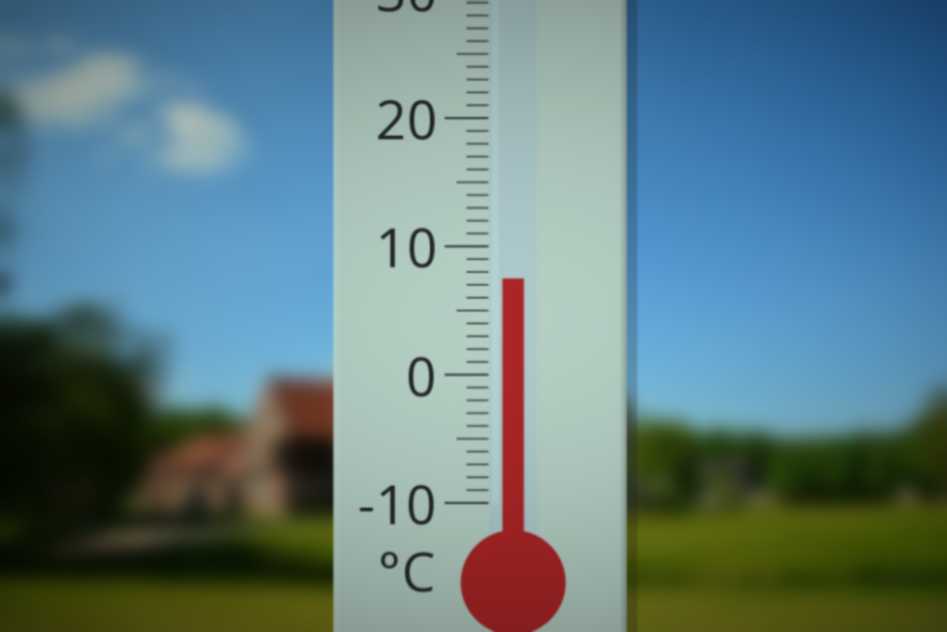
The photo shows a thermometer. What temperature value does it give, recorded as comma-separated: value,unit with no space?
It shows 7.5,°C
